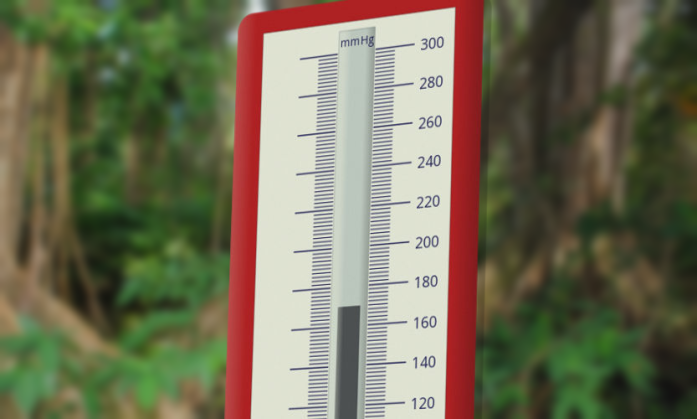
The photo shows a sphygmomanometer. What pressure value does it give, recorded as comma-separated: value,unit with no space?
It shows 170,mmHg
